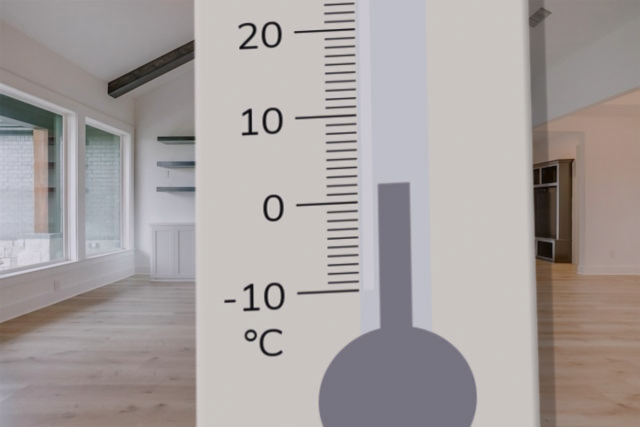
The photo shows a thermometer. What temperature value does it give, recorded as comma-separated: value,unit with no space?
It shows 2,°C
